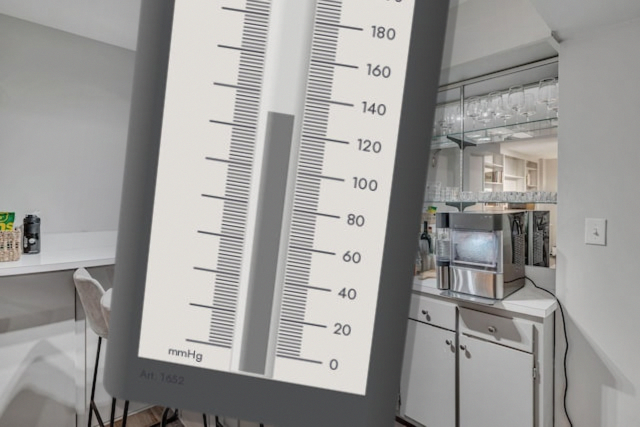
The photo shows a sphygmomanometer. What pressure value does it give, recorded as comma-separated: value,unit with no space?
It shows 130,mmHg
